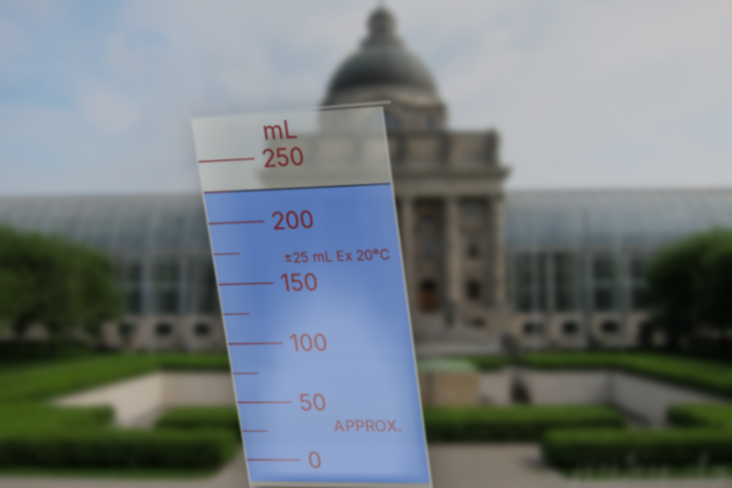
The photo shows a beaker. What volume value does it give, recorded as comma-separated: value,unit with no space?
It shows 225,mL
